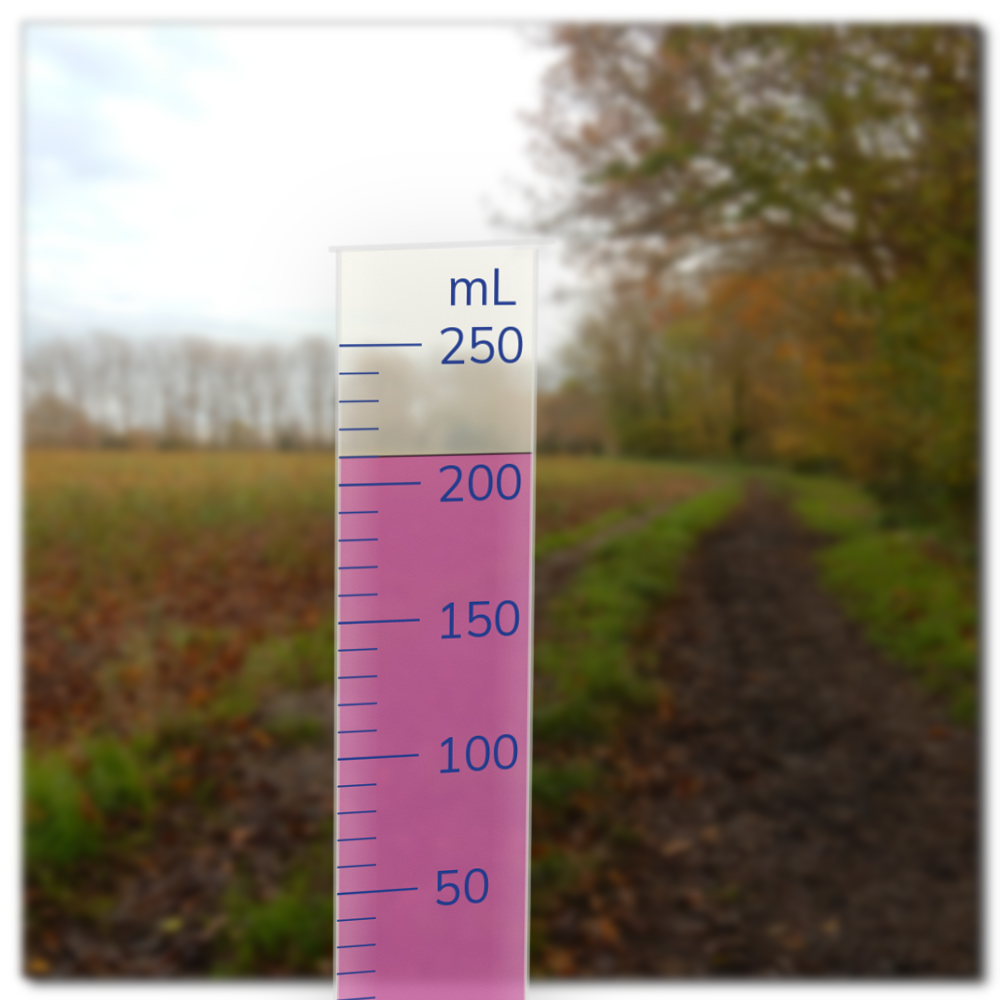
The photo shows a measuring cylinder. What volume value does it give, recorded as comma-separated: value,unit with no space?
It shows 210,mL
